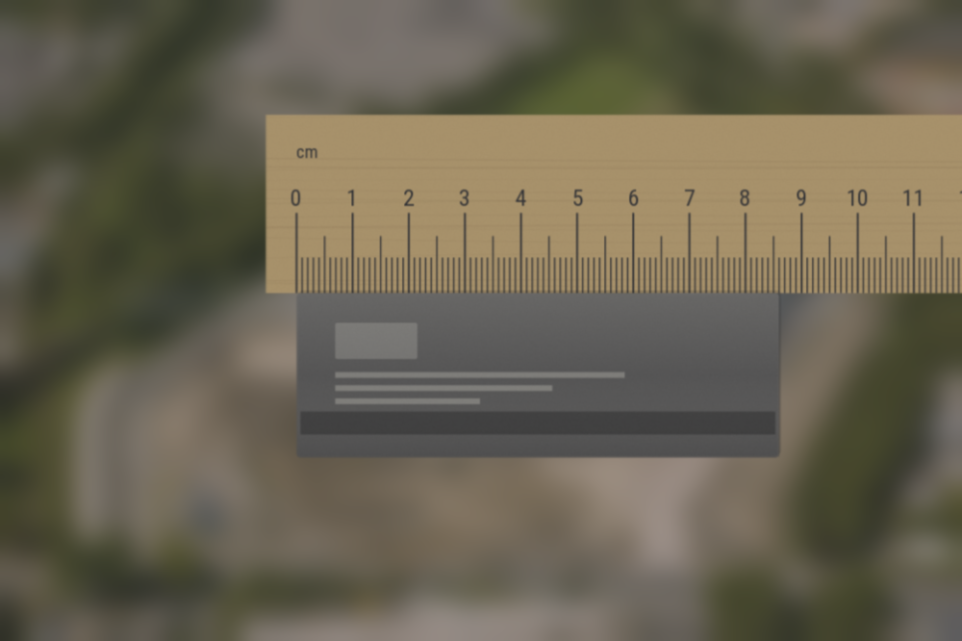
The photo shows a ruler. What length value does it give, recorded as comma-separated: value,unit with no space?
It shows 8.6,cm
